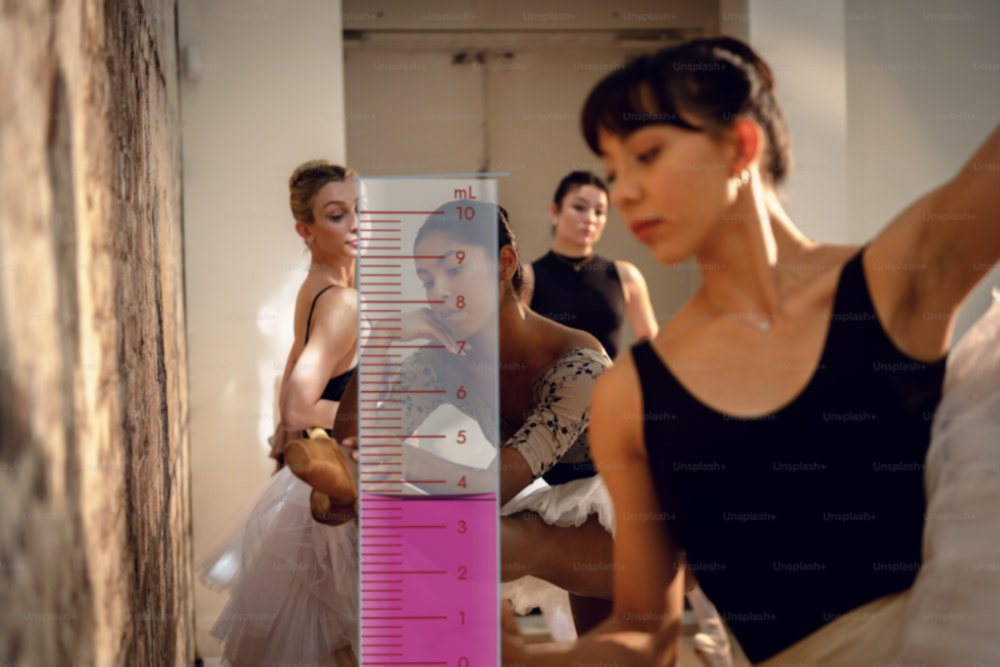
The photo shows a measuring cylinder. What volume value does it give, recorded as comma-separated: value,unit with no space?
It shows 3.6,mL
